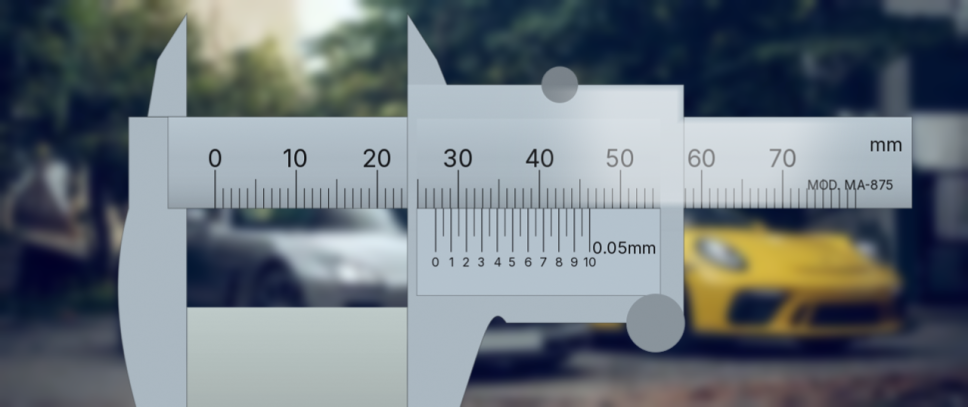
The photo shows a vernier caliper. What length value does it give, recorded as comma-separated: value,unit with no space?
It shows 27.2,mm
